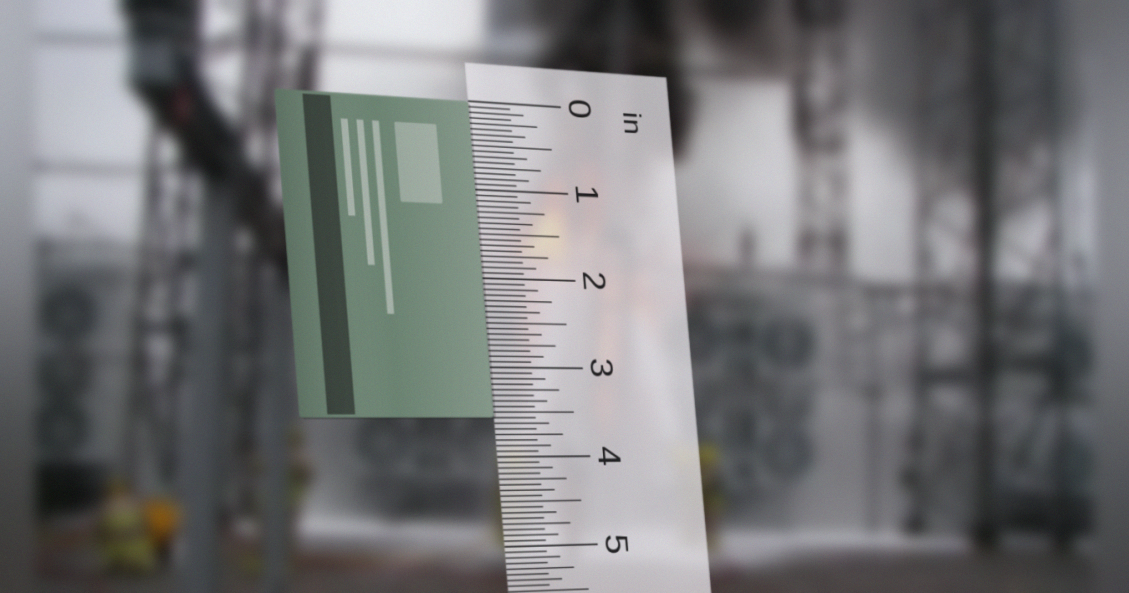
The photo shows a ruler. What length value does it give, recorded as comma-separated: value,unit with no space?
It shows 3.5625,in
